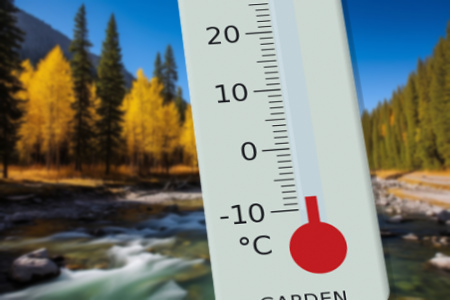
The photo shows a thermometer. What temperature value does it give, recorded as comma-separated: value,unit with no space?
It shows -8,°C
